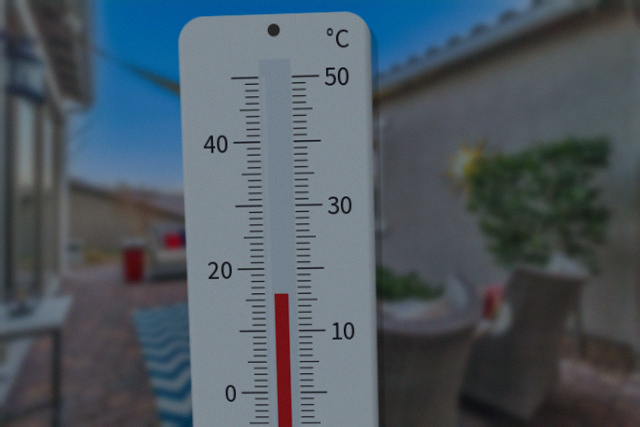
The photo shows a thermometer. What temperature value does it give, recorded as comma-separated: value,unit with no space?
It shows 16,°C
